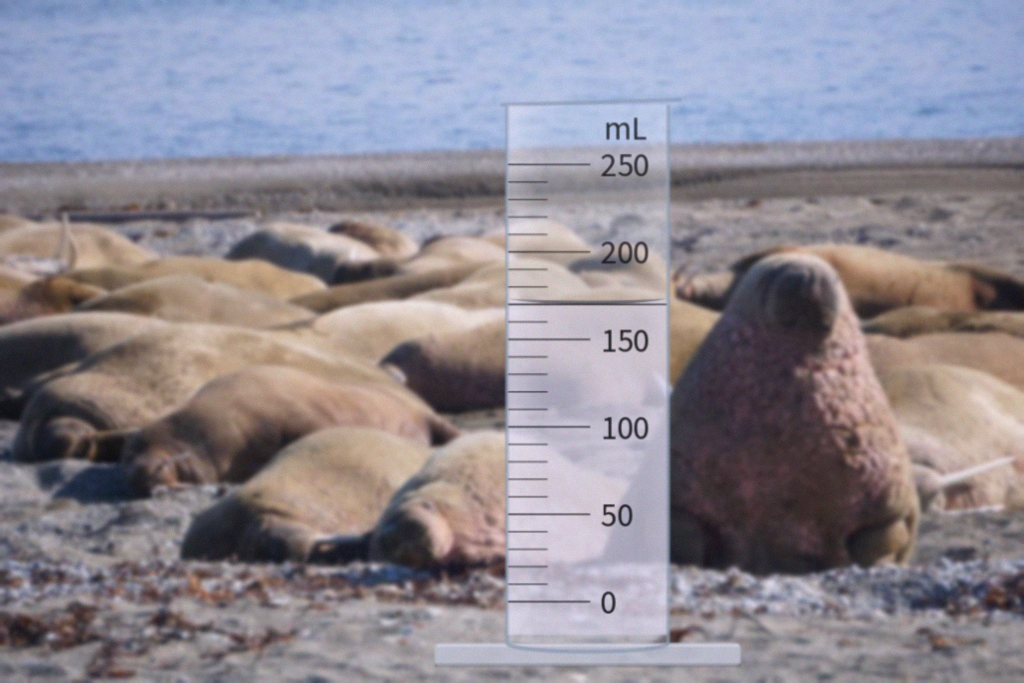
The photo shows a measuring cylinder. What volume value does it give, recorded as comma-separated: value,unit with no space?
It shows 170,mL
